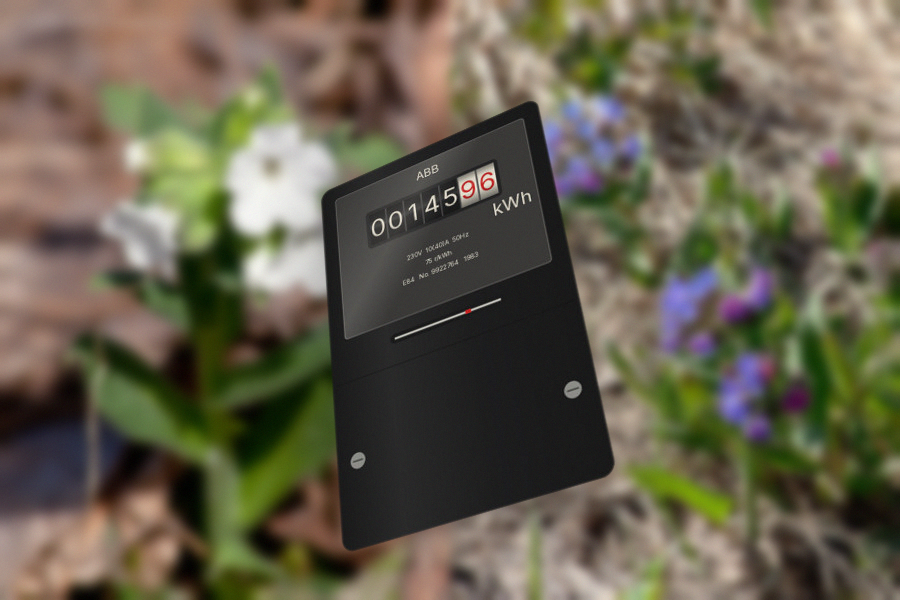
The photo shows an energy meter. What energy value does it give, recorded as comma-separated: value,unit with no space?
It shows 145.96,kWh
